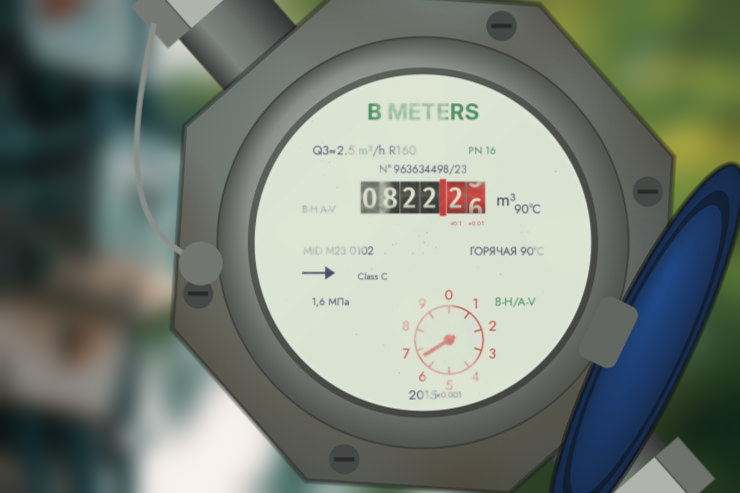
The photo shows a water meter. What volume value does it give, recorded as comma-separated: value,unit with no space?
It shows 822.256,m³
